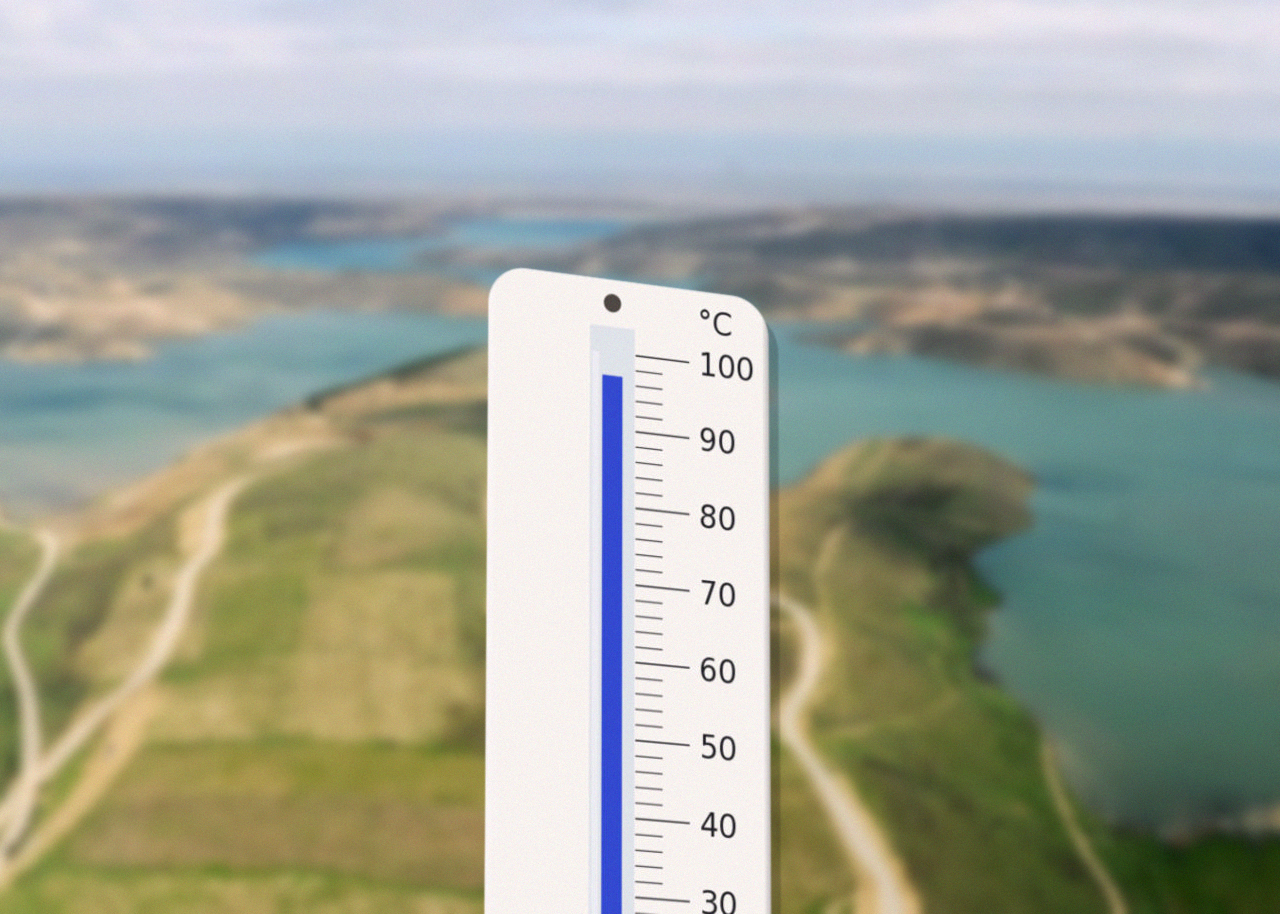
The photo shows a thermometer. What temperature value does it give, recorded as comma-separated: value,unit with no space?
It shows 97,°C
